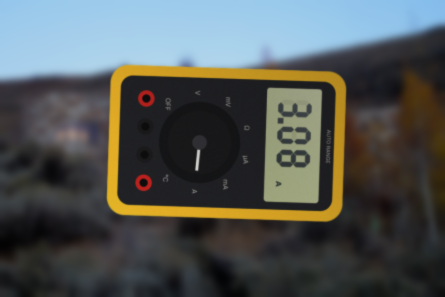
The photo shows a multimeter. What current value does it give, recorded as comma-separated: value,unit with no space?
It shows 3.08,A
